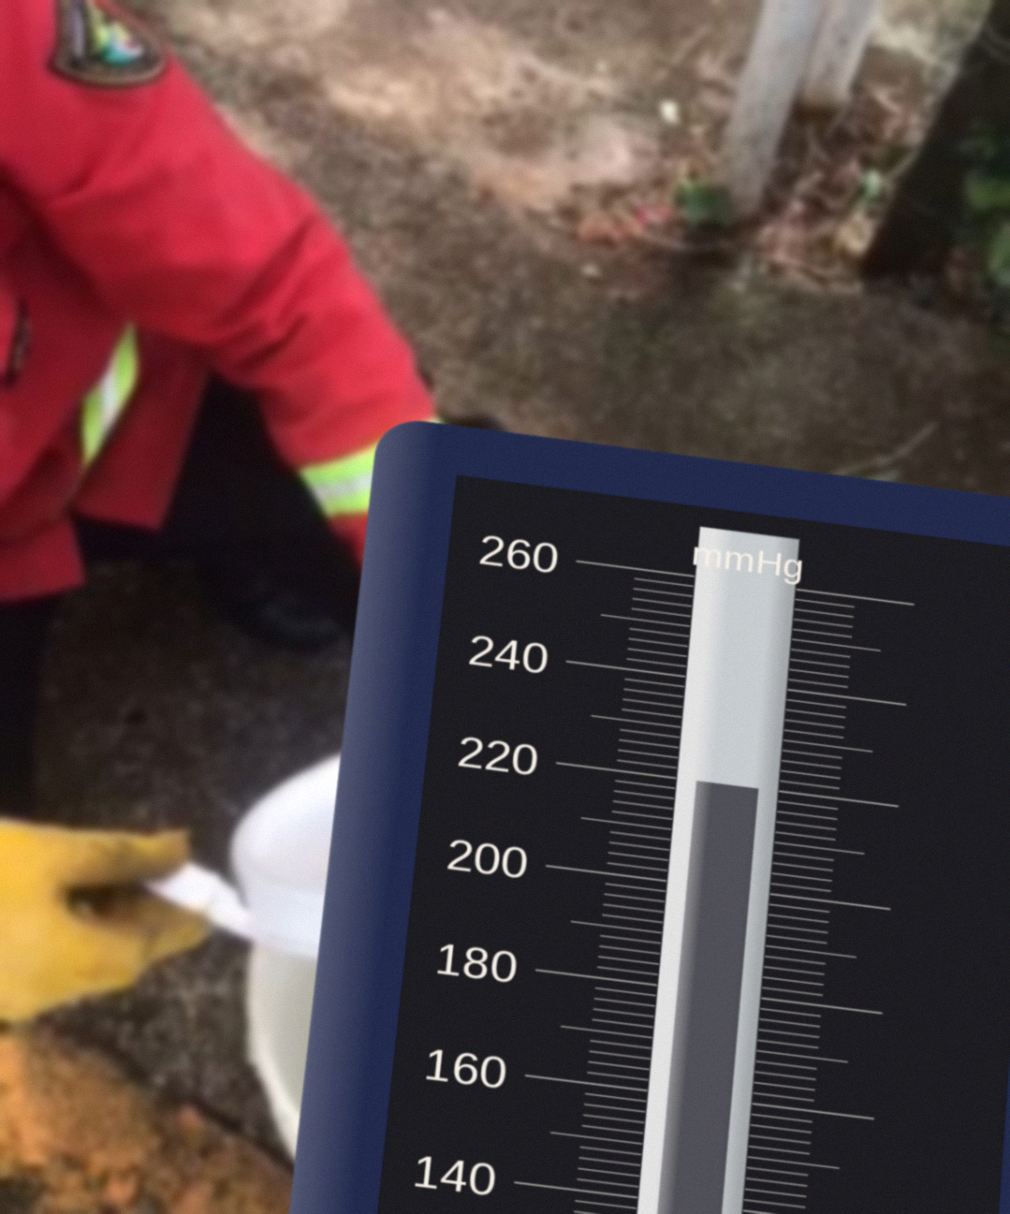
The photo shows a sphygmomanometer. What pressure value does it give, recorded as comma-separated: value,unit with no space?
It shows 220,mmHg
